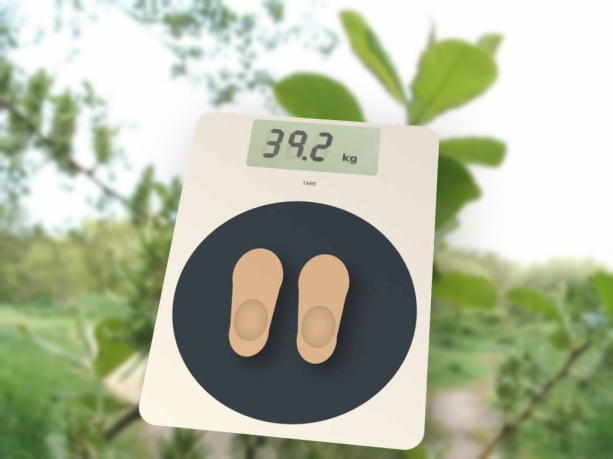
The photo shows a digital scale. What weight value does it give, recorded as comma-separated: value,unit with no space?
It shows 39.2,kg
